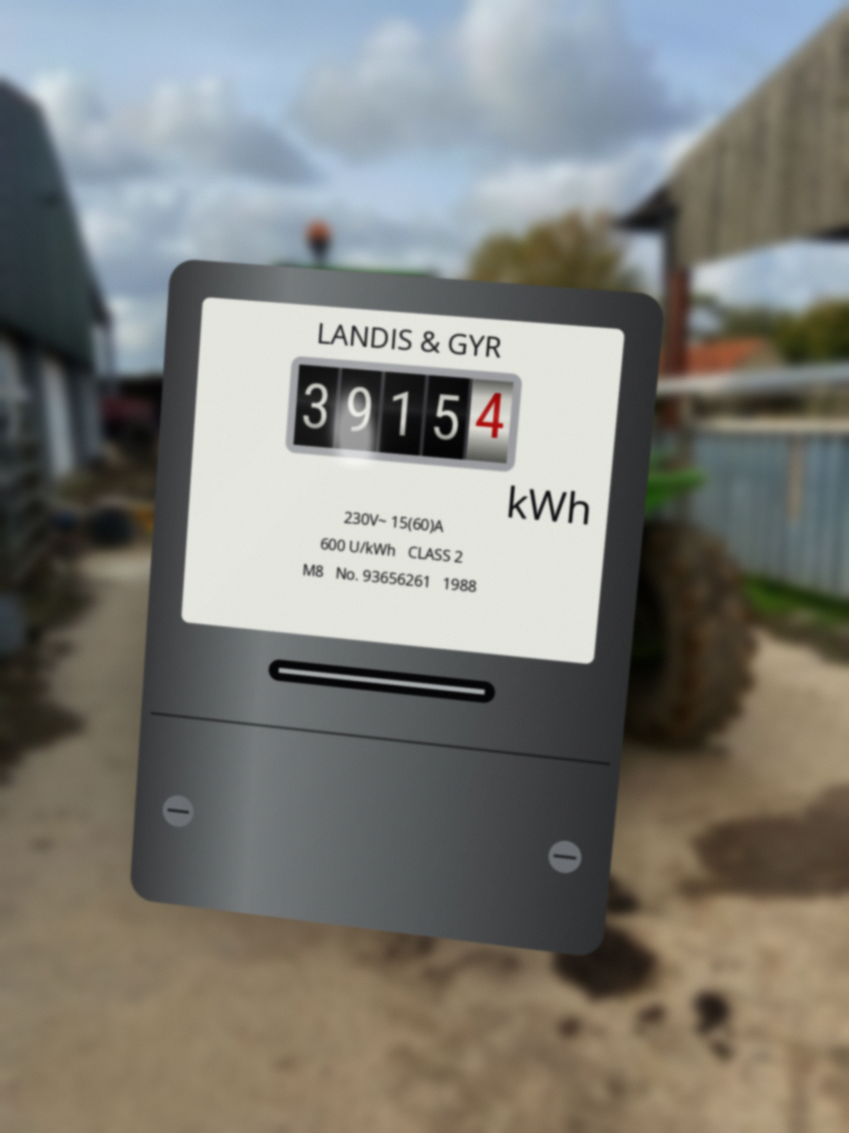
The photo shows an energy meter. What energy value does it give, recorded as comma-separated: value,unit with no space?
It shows 3915.4,kWh
